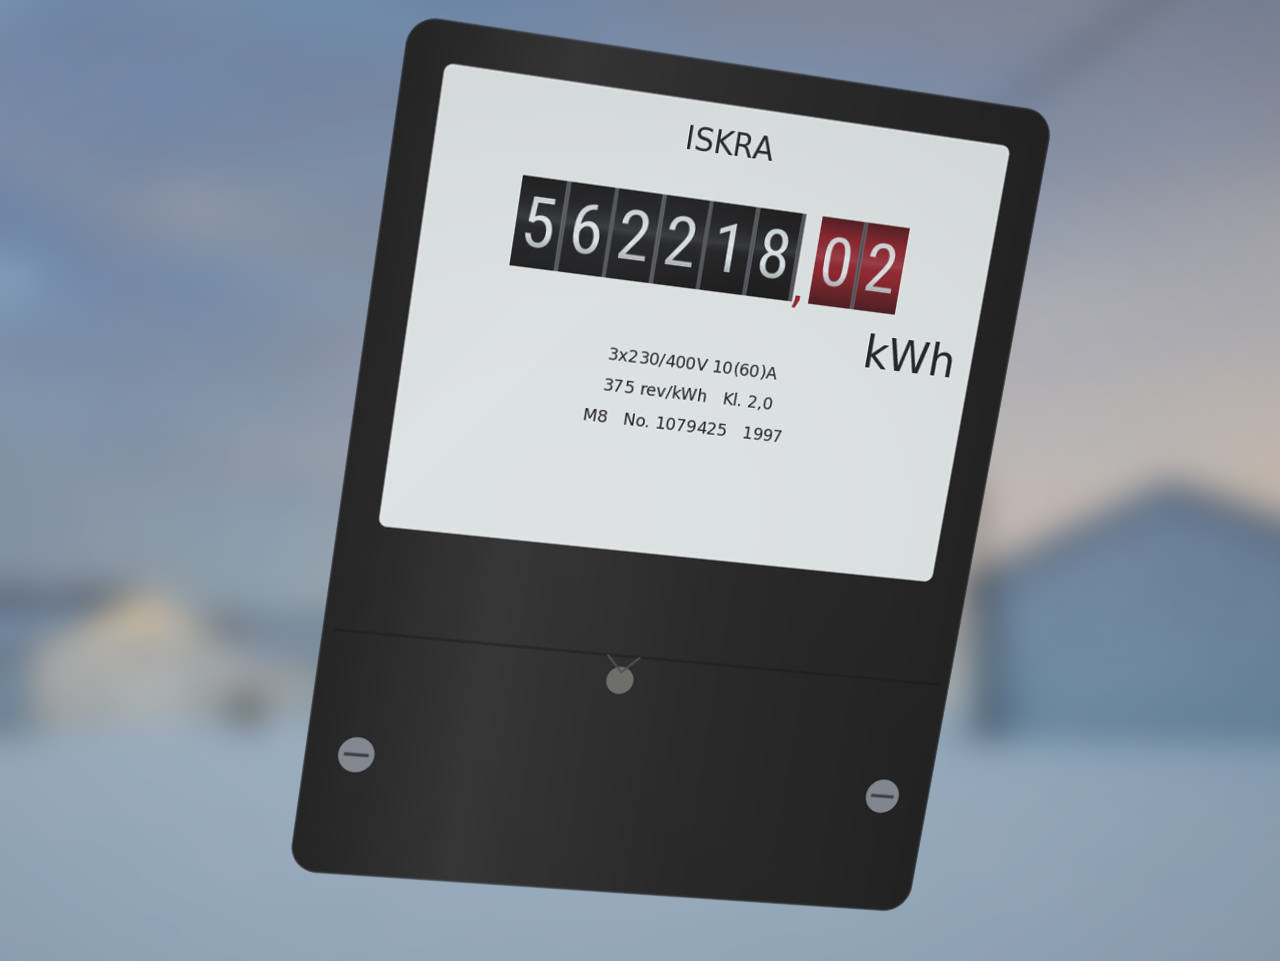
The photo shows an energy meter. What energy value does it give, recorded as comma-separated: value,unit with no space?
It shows 562218.02,kWh
